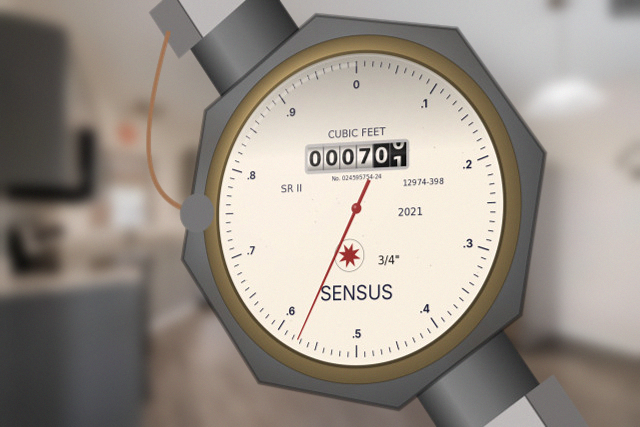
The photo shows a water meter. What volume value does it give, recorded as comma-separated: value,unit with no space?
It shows 700.57,ft³
